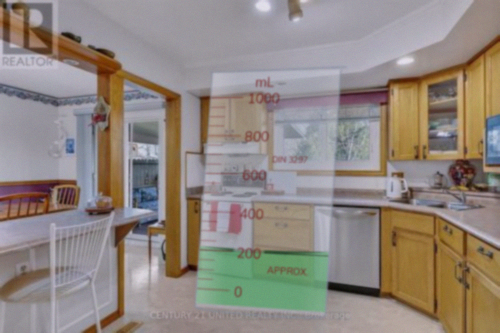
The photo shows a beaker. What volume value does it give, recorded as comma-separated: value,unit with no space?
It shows 200,mL
